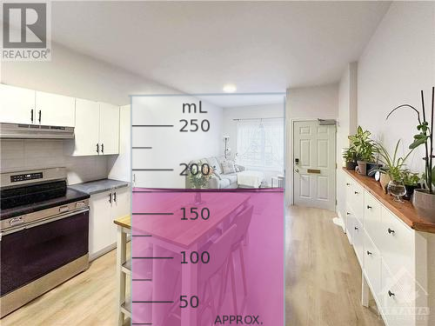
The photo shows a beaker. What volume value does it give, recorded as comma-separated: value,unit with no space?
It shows 175,mL
